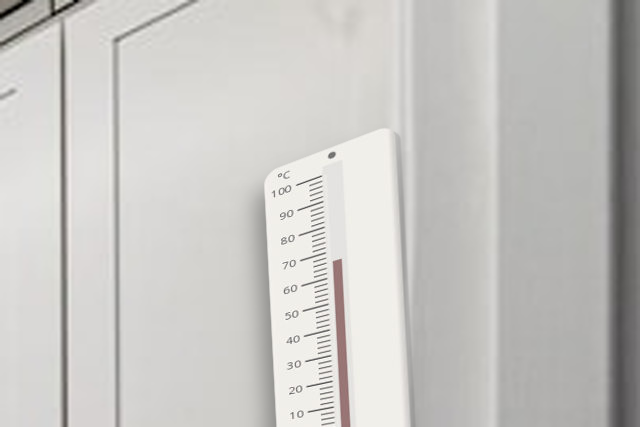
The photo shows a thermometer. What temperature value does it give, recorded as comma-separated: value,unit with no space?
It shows 66,°C
